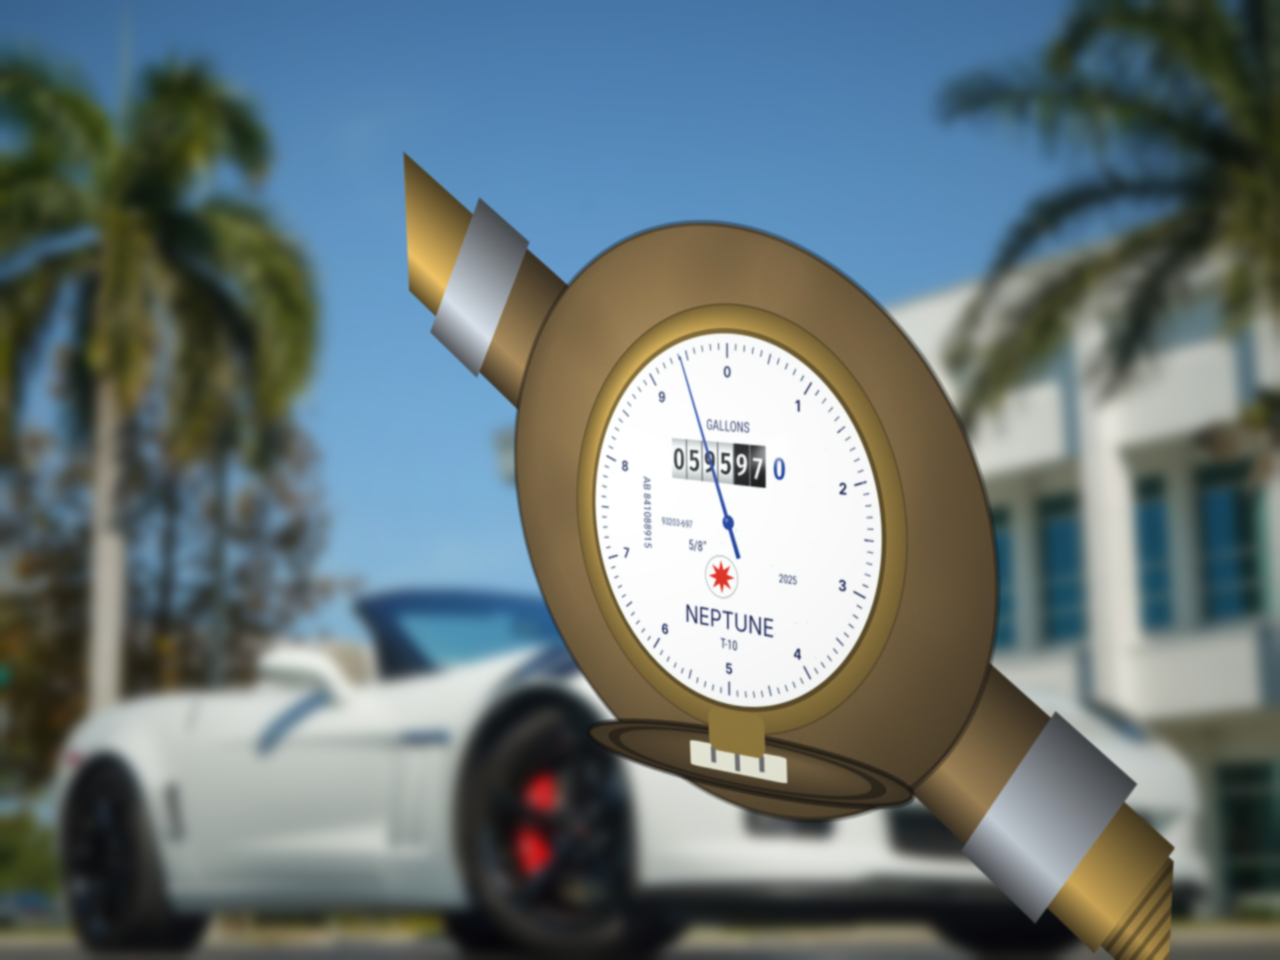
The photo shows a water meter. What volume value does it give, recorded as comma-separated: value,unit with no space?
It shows 595969.4,gal
